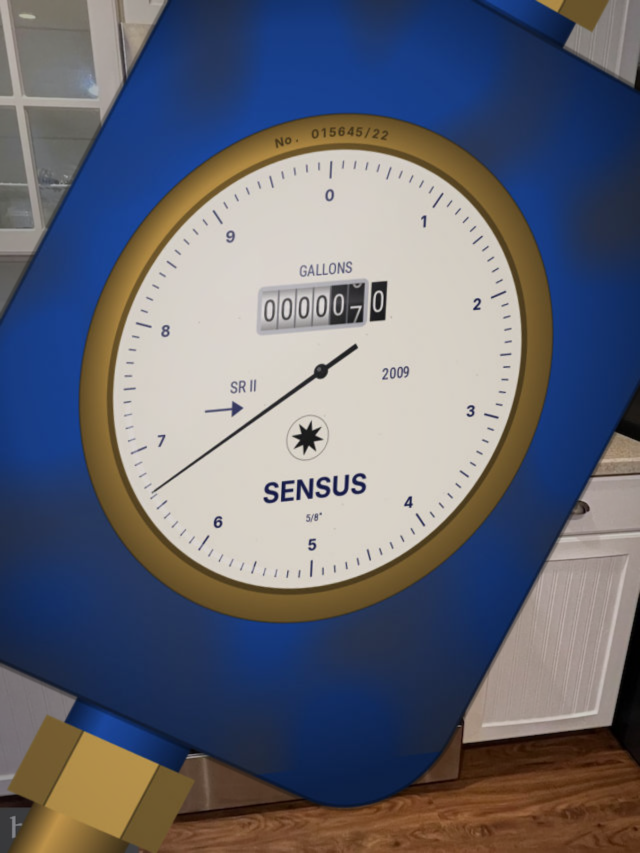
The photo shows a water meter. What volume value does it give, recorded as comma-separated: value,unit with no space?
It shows 66.6,gal
